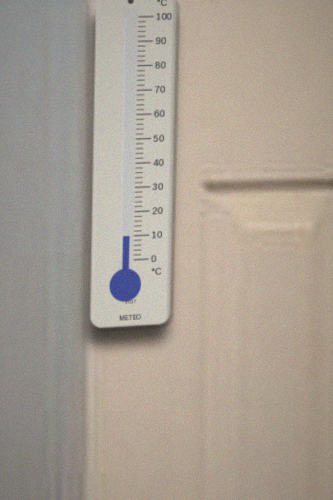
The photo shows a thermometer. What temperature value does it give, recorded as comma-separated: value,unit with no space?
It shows 10,°C
